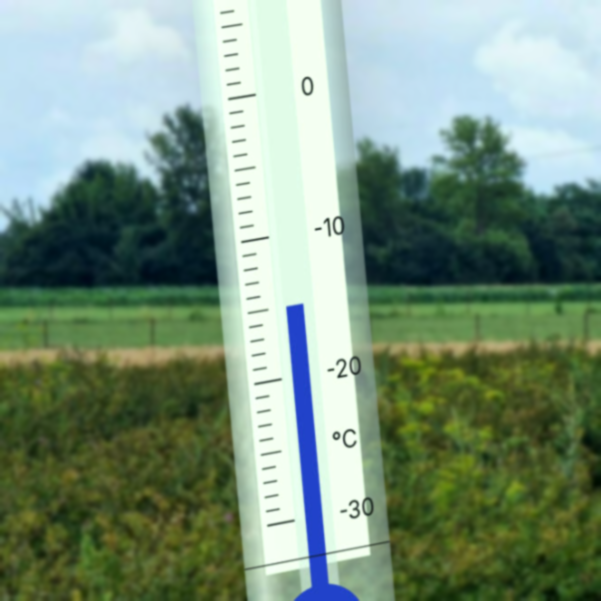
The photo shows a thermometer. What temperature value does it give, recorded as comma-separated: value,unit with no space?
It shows -15,°C
